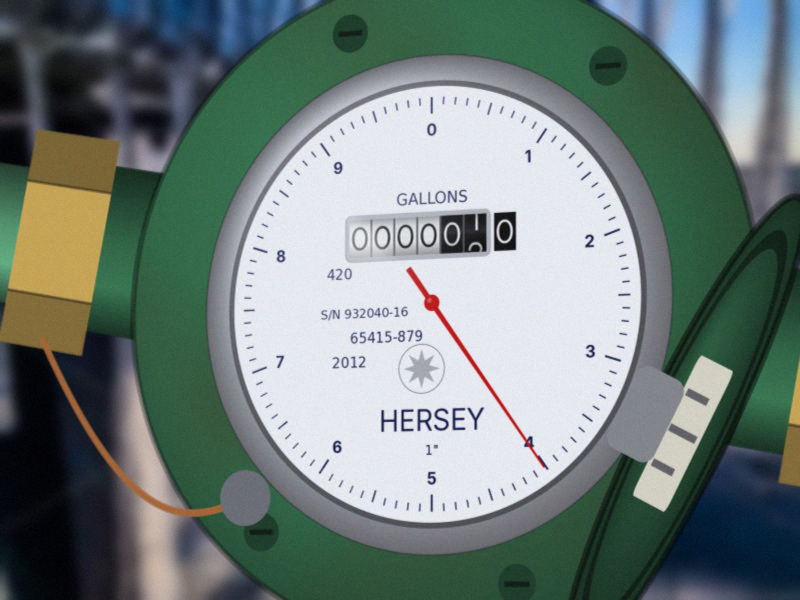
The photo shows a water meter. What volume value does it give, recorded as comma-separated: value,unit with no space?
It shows 14.0,gal
